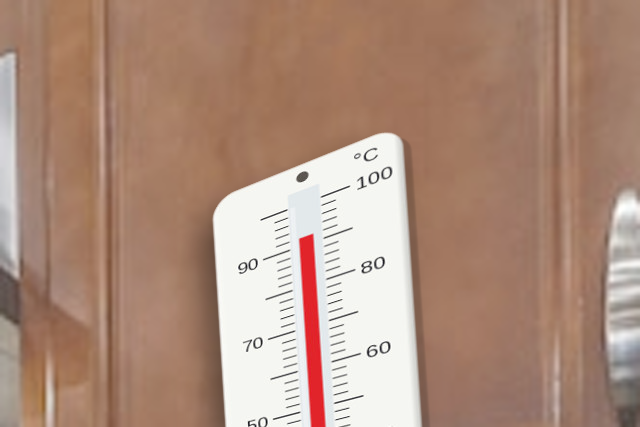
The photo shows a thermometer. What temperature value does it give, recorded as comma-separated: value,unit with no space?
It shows 92,°C
